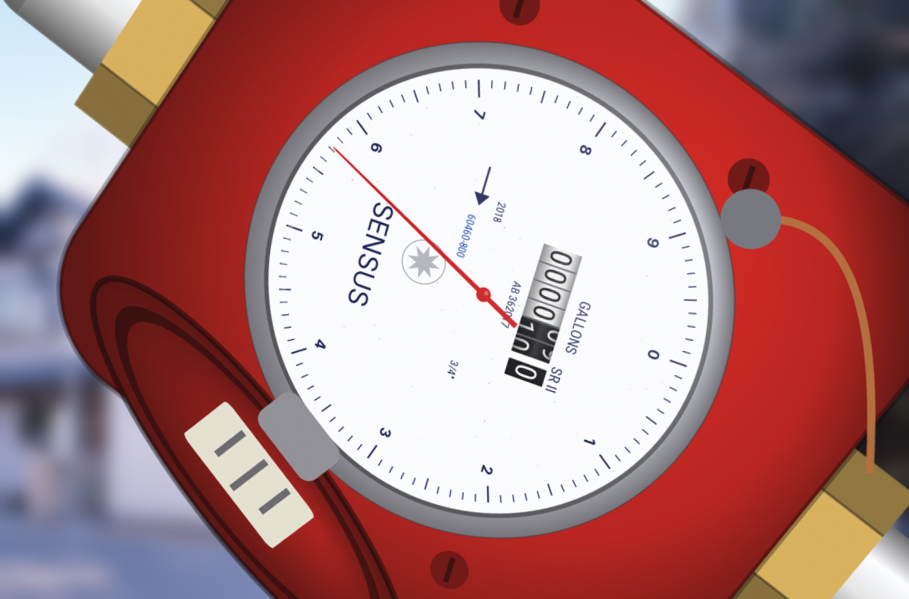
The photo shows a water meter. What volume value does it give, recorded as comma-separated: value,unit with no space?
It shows 95.7,gal
